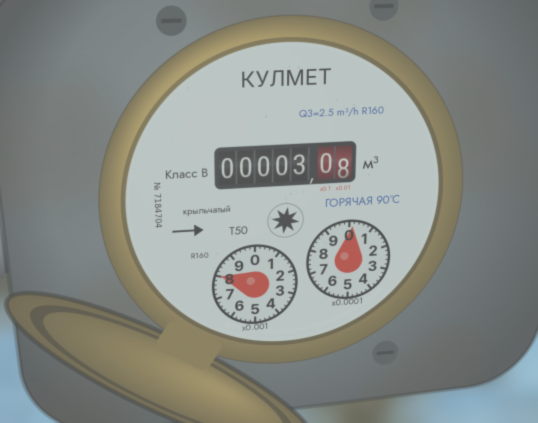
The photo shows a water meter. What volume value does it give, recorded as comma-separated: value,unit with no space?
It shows 3.0780,m³
